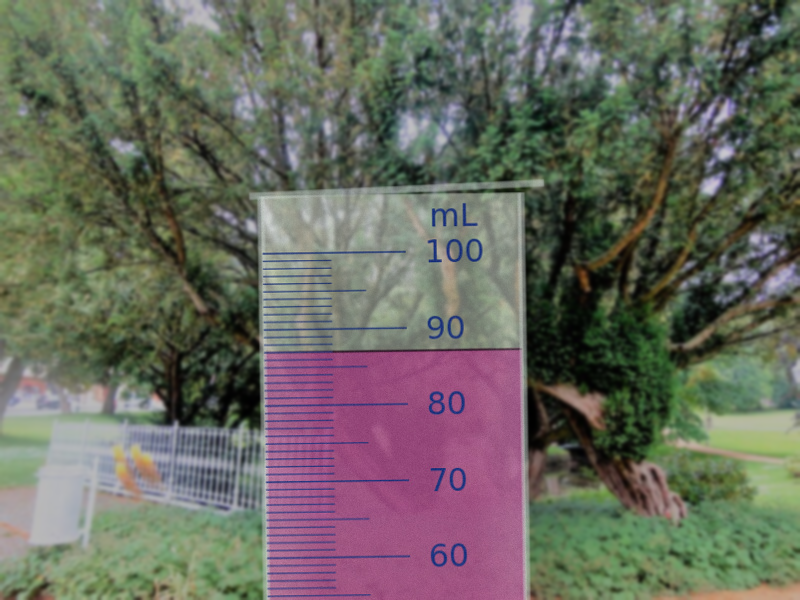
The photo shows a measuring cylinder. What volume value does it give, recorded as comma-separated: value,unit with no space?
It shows 87,mL
